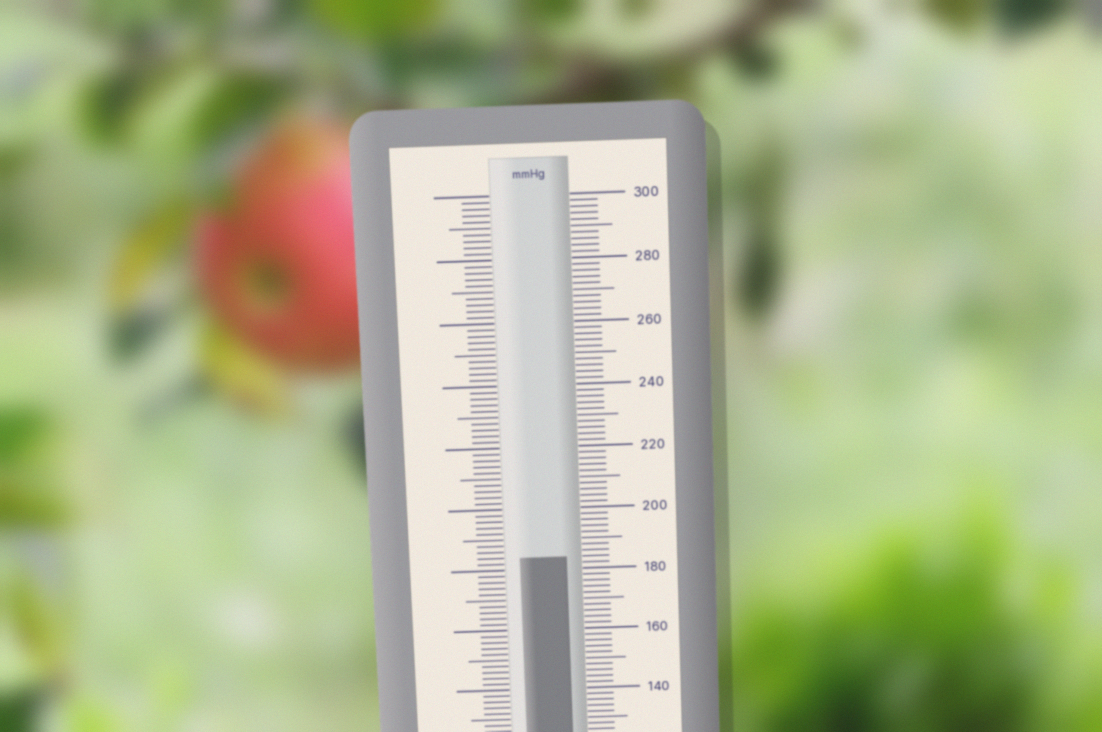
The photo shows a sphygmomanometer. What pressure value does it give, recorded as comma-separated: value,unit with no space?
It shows 184,mmHg
